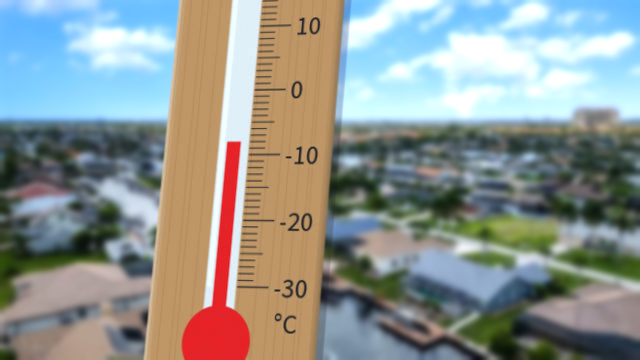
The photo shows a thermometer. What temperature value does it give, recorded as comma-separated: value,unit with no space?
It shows -8,°C
